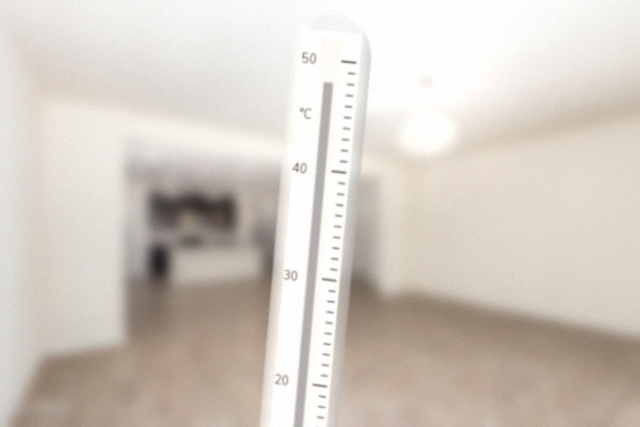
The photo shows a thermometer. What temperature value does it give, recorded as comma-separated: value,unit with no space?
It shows 48,°C
